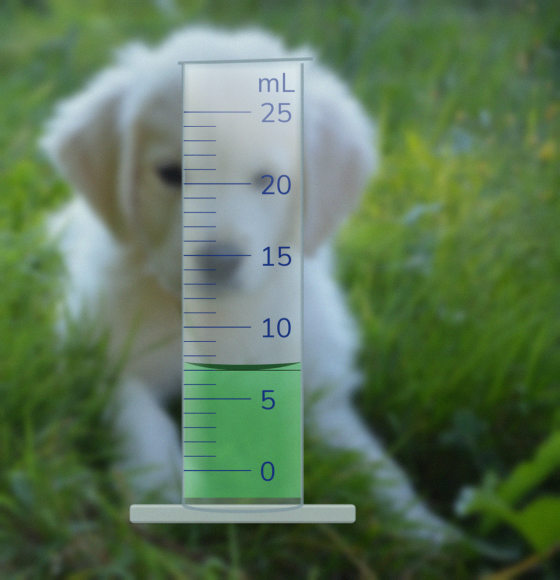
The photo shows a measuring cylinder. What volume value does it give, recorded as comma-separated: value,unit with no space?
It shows 7,mL
